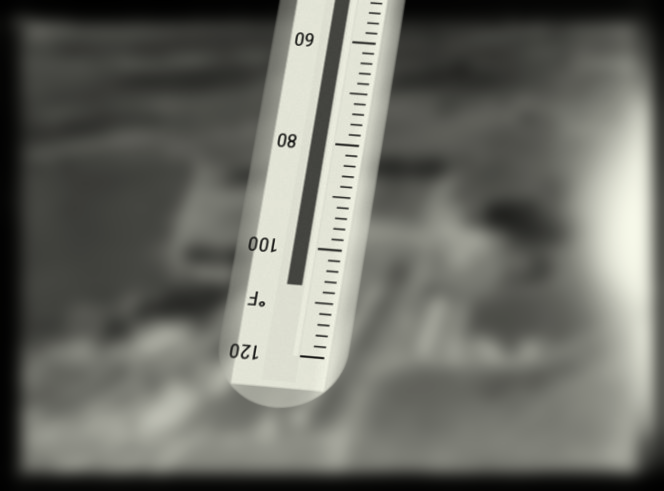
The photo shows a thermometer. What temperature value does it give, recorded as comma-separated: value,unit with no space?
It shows 107,°F
